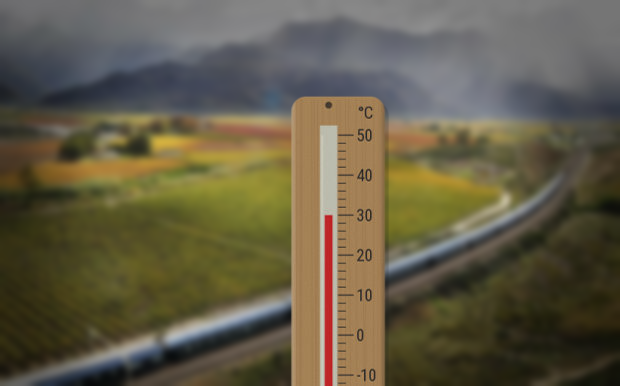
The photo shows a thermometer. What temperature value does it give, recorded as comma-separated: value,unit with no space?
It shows 30,°C
